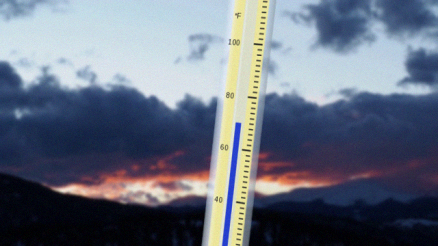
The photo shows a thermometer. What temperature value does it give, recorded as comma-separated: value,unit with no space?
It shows 70,°F
